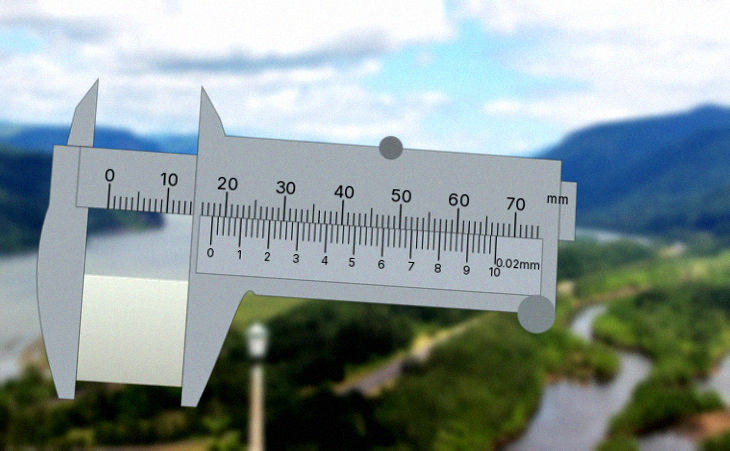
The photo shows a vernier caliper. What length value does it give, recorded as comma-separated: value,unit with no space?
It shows 17.8,mm
